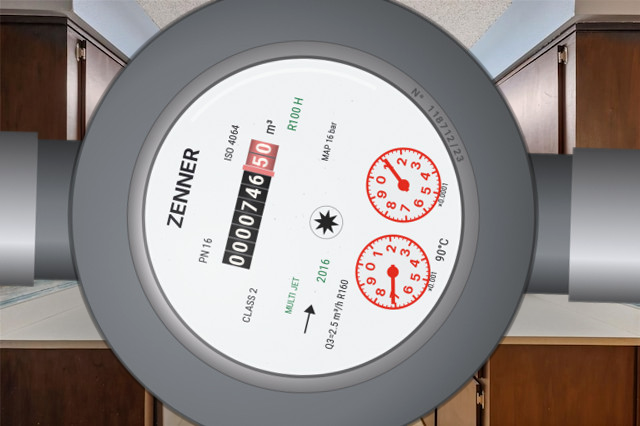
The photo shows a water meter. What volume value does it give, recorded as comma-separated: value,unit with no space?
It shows 746.5071,m³
